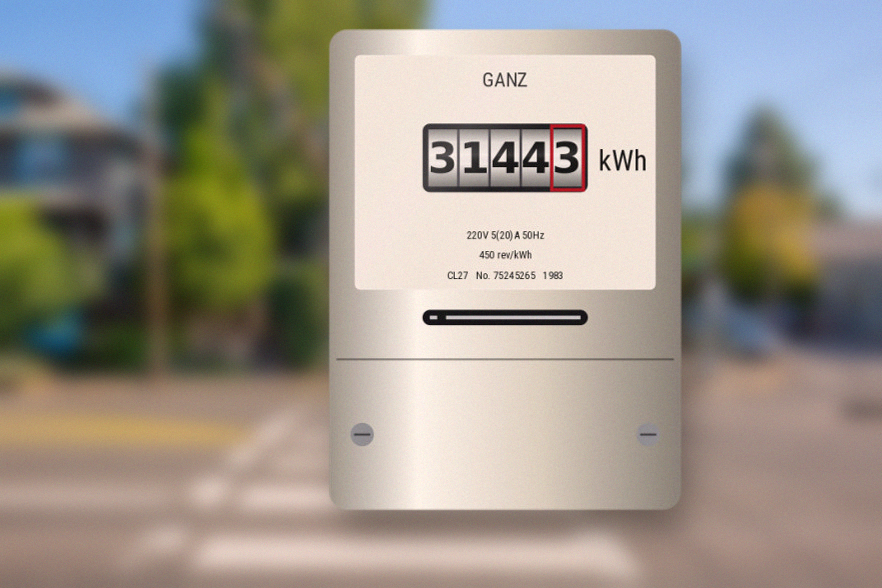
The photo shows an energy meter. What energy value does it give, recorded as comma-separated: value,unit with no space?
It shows 3144.3,kWh
